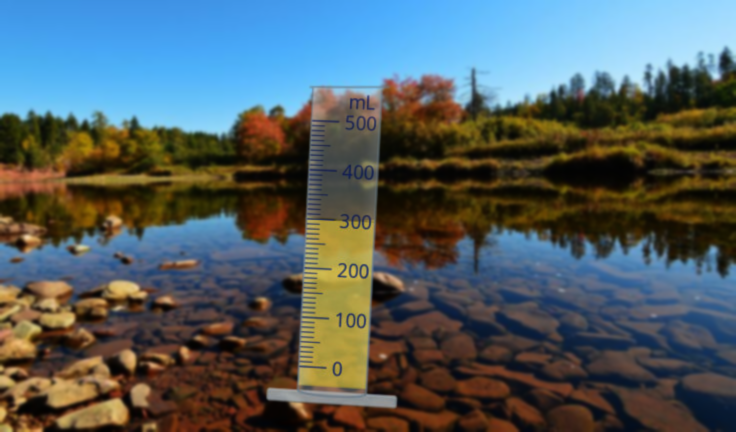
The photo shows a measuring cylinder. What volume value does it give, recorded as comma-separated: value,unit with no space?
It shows 300,mL
